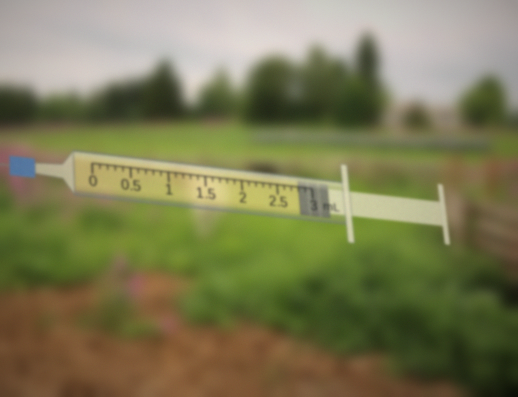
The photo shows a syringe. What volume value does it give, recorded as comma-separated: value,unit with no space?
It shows 2.8,mL
